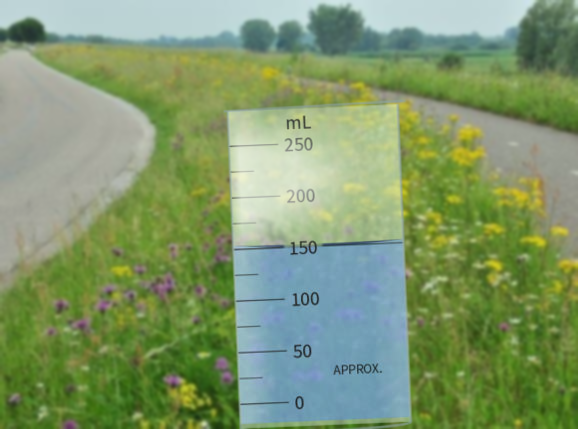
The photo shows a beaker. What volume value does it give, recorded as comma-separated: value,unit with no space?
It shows 150,mL
